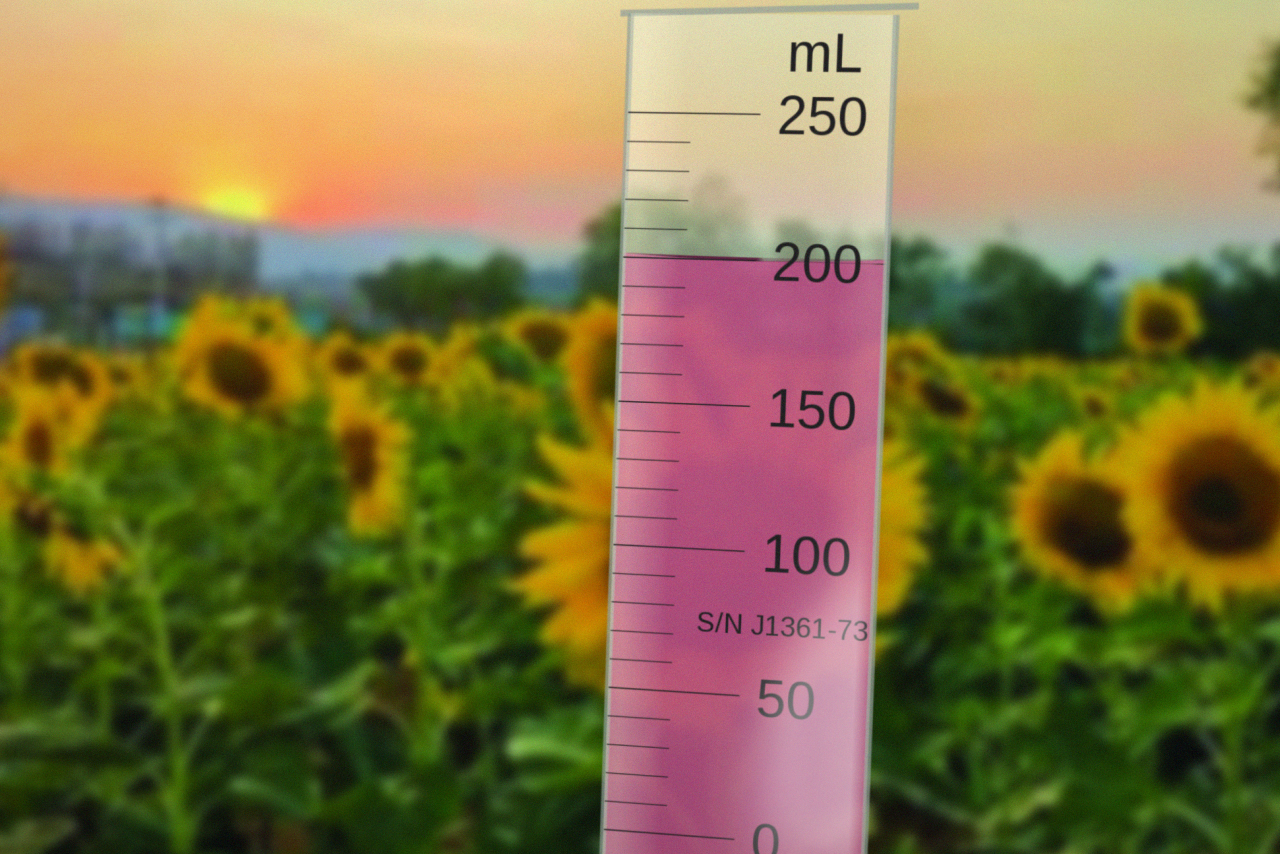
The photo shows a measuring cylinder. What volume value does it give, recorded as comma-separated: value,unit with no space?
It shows 200,mL
